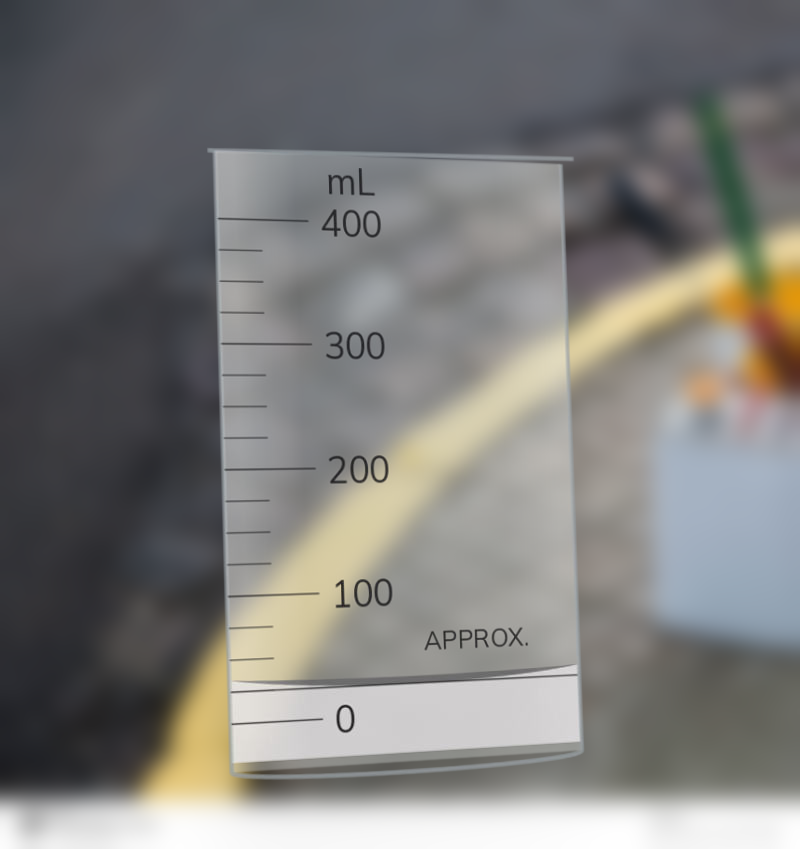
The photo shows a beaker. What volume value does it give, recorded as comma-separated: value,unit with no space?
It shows 25,mL
